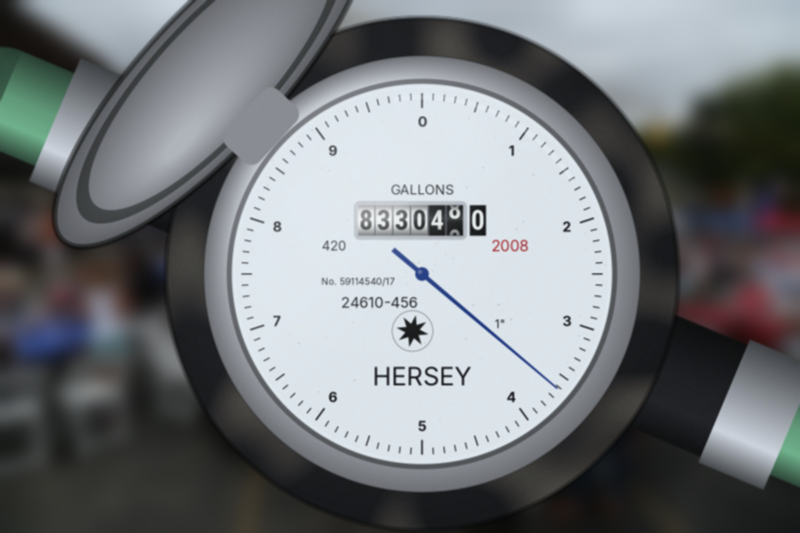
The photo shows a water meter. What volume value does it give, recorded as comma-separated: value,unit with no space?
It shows 8330483.6,gal
